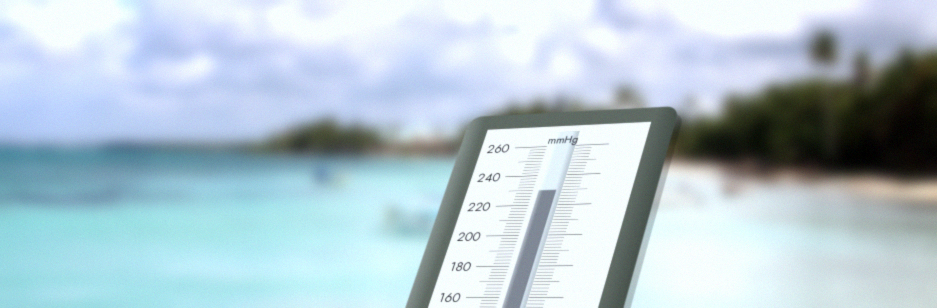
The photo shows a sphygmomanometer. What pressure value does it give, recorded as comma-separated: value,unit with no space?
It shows 230,mmHg
